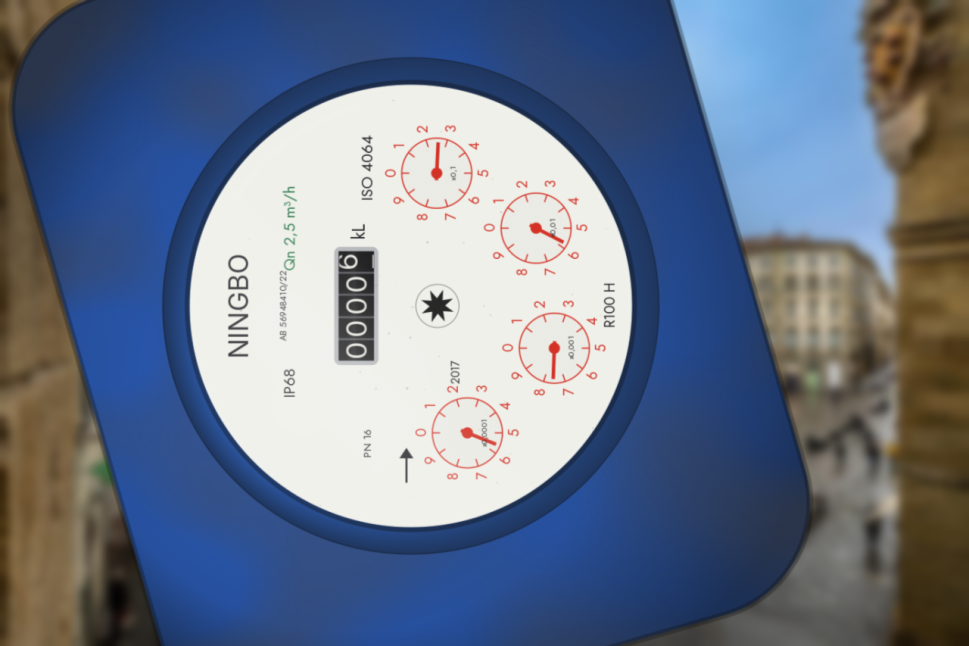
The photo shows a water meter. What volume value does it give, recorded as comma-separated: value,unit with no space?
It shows 6.2575,kL
